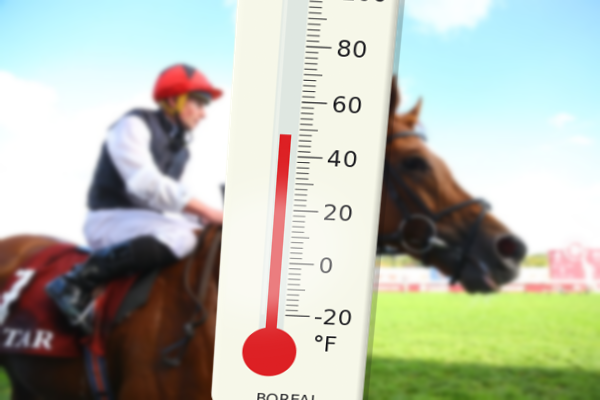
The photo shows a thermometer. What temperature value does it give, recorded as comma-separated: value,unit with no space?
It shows 48,°F
